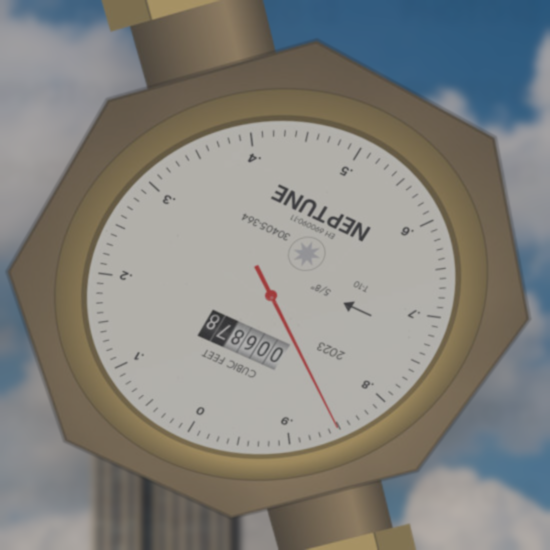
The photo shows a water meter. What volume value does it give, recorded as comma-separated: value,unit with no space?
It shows 6877.85,ft³
